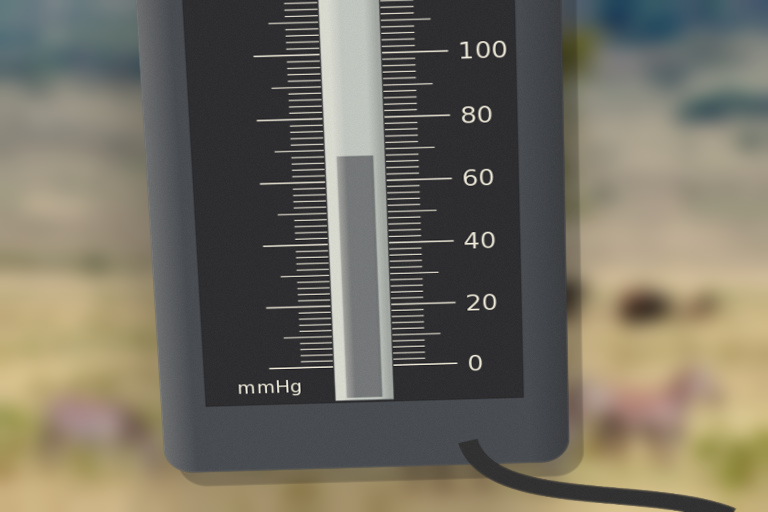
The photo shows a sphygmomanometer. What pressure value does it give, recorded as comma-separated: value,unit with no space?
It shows 68,mmHg
